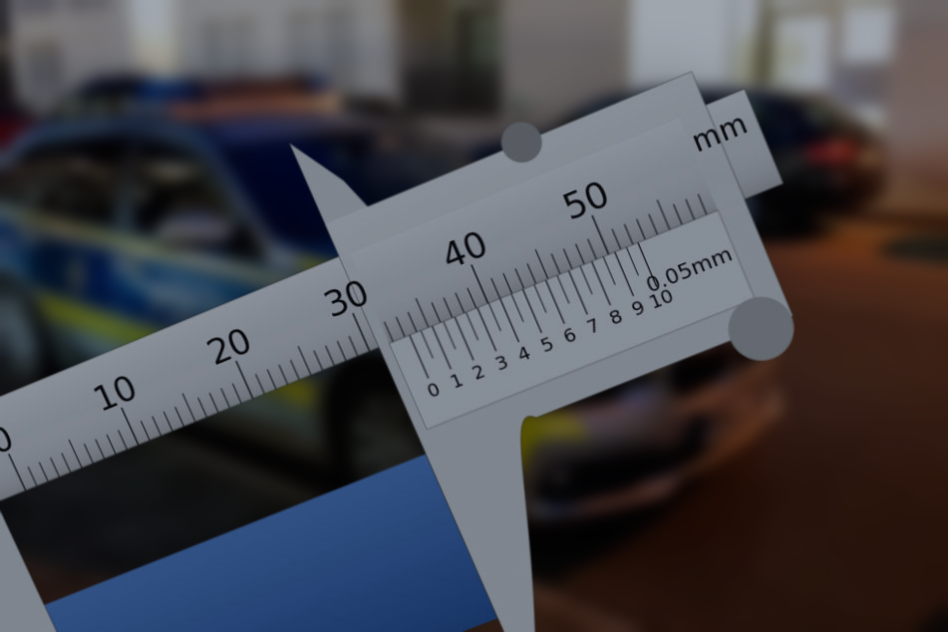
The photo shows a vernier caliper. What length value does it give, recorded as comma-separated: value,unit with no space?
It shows 33.4,mm
